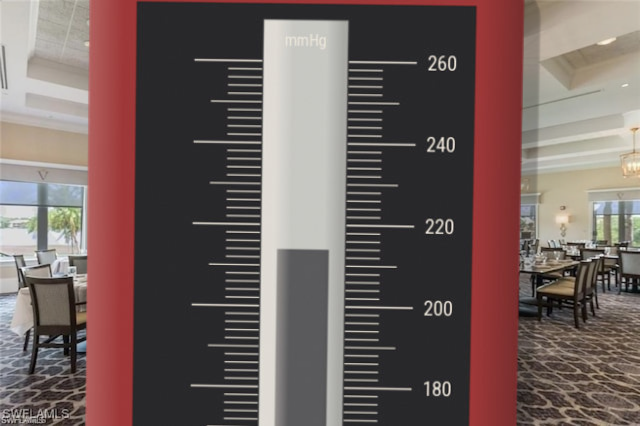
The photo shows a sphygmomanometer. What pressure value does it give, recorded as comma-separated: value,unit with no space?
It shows 214,mmHg
